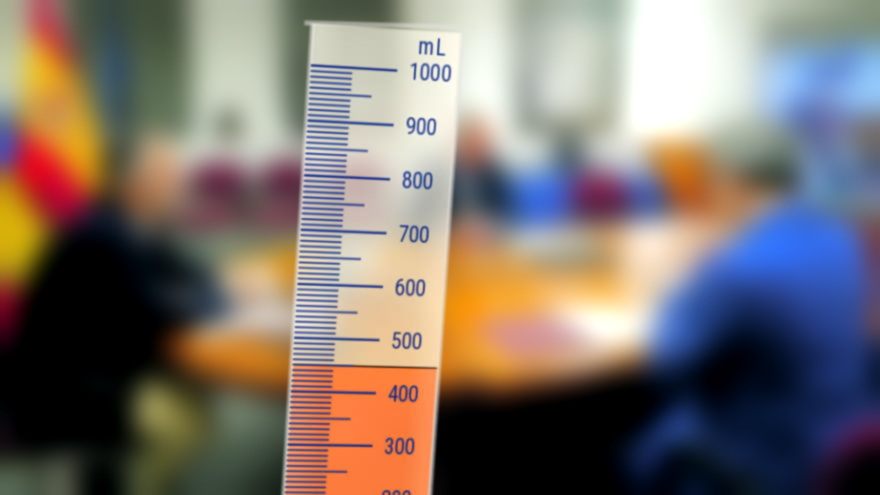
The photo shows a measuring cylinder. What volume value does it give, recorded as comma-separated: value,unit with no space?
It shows 450,mL
